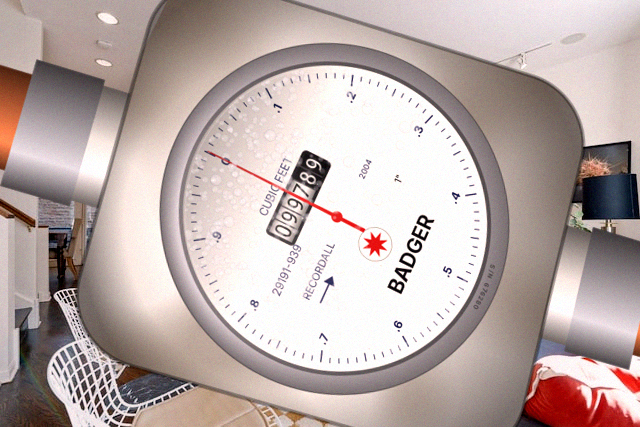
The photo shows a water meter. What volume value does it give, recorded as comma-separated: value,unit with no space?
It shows 99789.00,ft³
